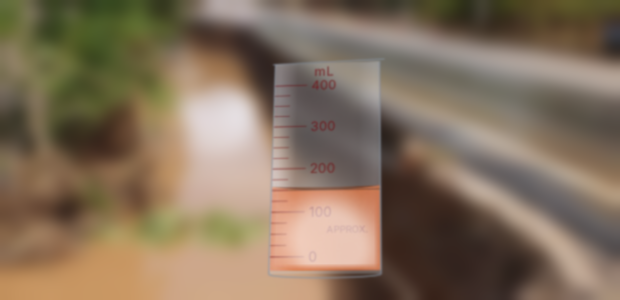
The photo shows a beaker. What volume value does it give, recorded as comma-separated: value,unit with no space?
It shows 150,mL
